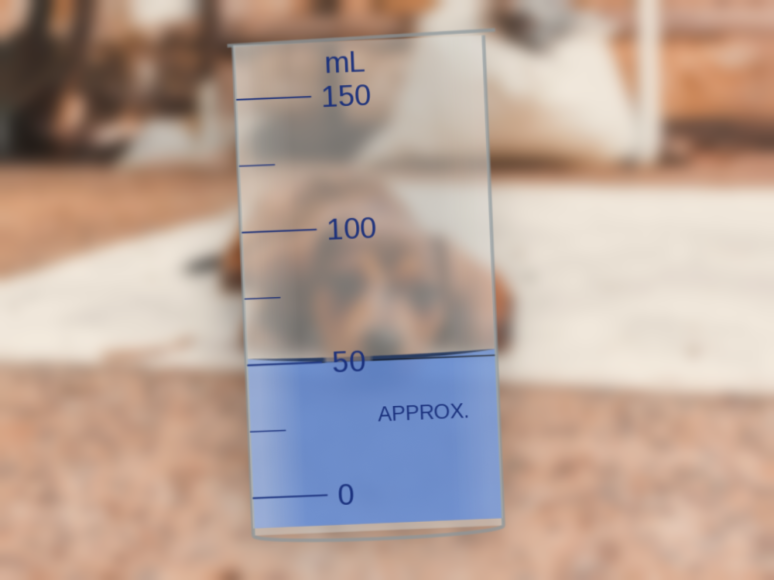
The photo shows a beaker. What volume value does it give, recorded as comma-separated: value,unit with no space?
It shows 50,mL
